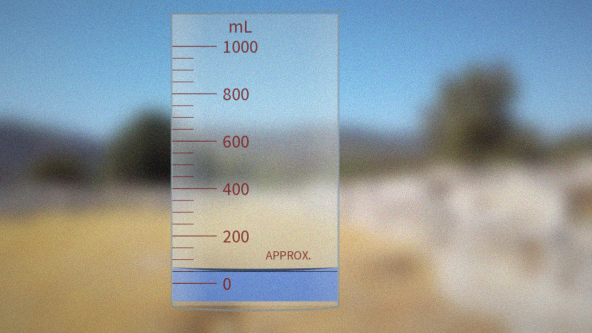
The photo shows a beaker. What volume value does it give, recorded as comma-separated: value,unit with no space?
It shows 50,mL
